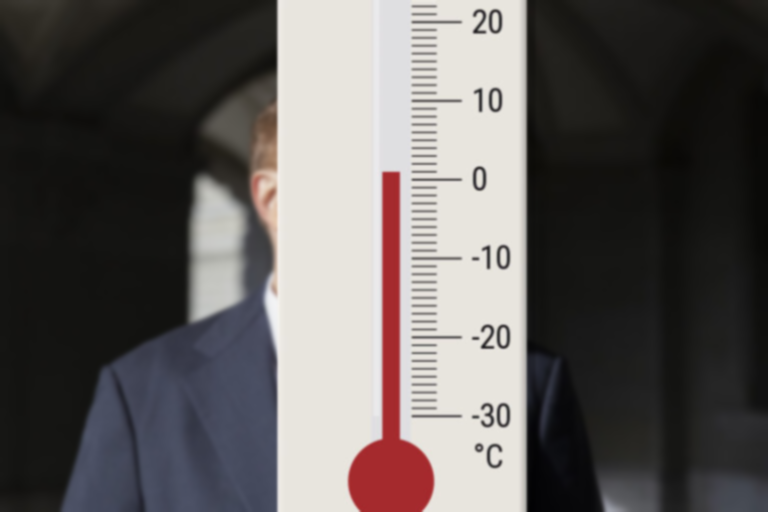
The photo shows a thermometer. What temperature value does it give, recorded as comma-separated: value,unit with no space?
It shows 1,°C
